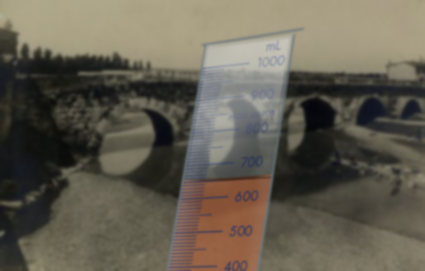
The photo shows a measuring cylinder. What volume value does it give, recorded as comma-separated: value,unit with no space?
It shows 650,mL
